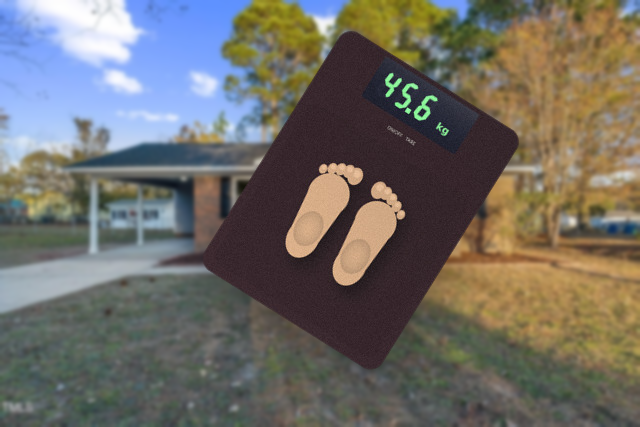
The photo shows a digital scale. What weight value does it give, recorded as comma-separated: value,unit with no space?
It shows 45.6,kg
